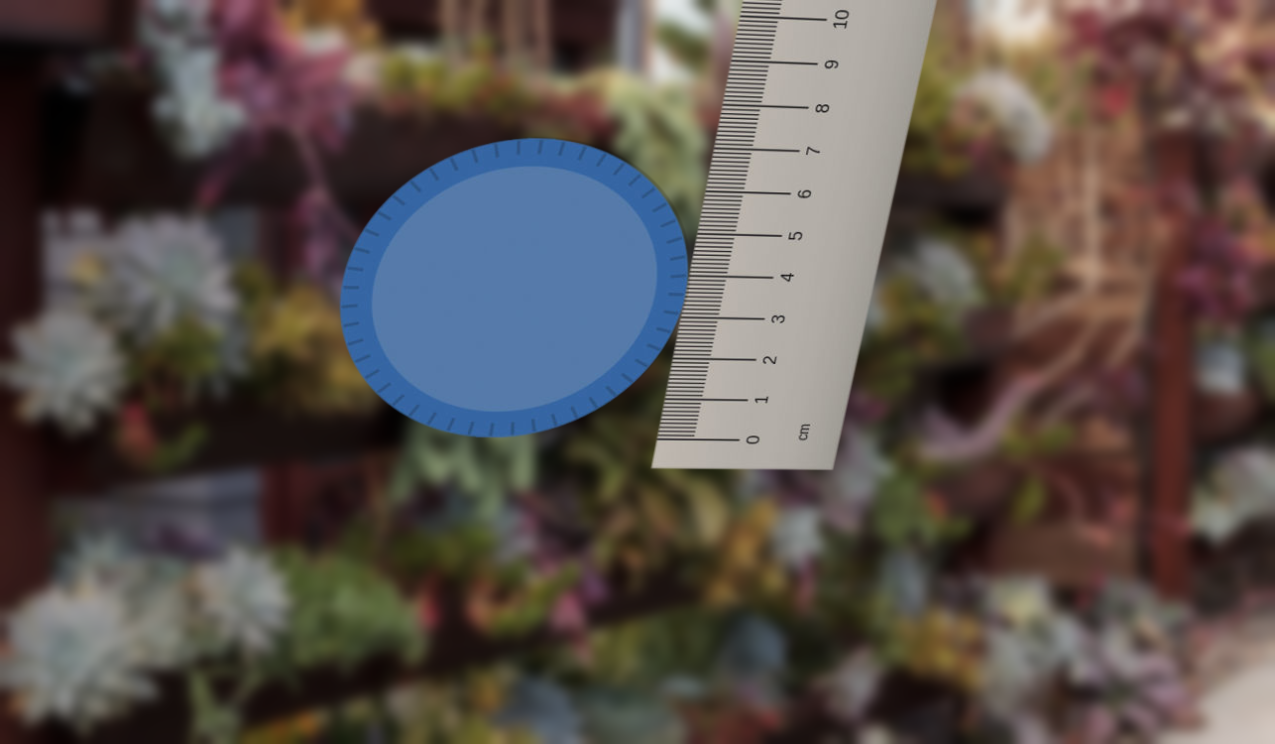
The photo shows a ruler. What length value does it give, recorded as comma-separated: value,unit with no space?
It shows 7.1,cm
